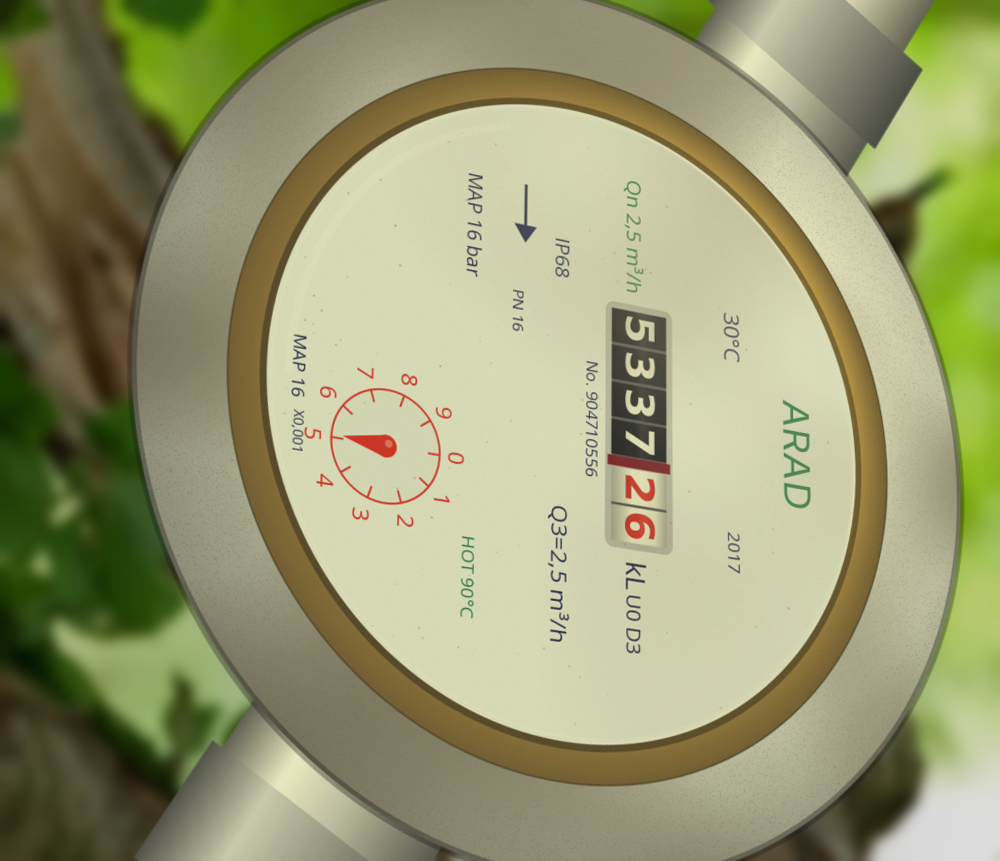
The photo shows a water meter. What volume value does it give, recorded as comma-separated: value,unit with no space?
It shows 5337.265,kL
